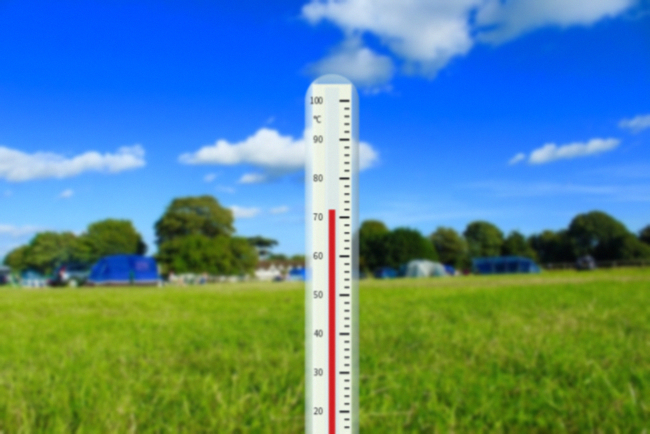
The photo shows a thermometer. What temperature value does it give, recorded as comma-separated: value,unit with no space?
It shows 72,°C
